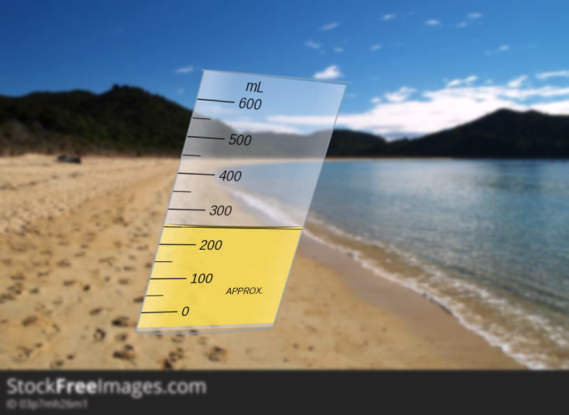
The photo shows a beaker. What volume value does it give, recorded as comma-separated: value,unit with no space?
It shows 250,mL
